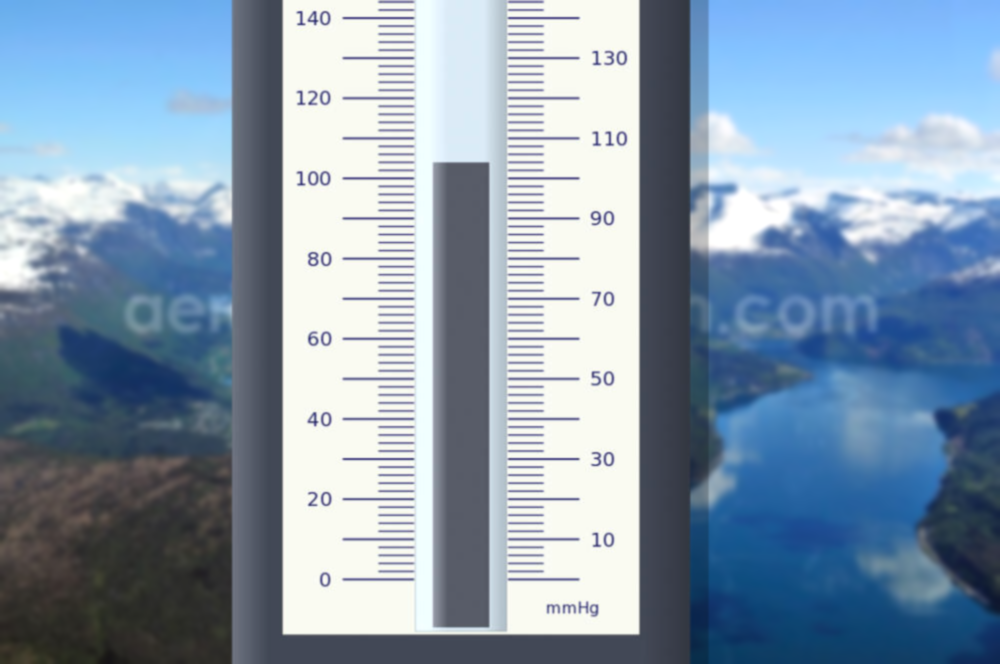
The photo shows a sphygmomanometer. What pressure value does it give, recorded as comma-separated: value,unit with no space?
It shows 104,mmHg
